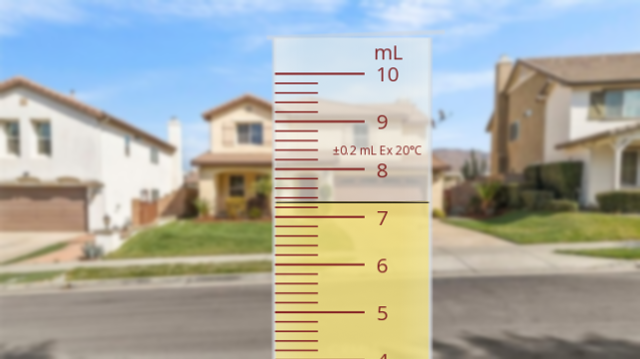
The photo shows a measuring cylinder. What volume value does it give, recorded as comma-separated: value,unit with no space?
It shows 7.3,mL
